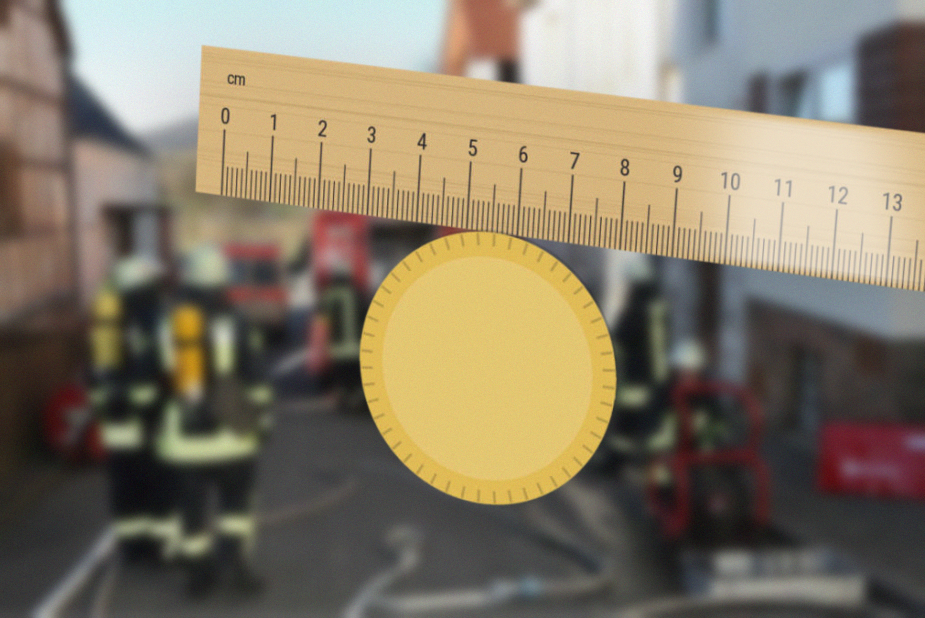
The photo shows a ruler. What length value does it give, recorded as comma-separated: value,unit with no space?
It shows 5.1,cm
